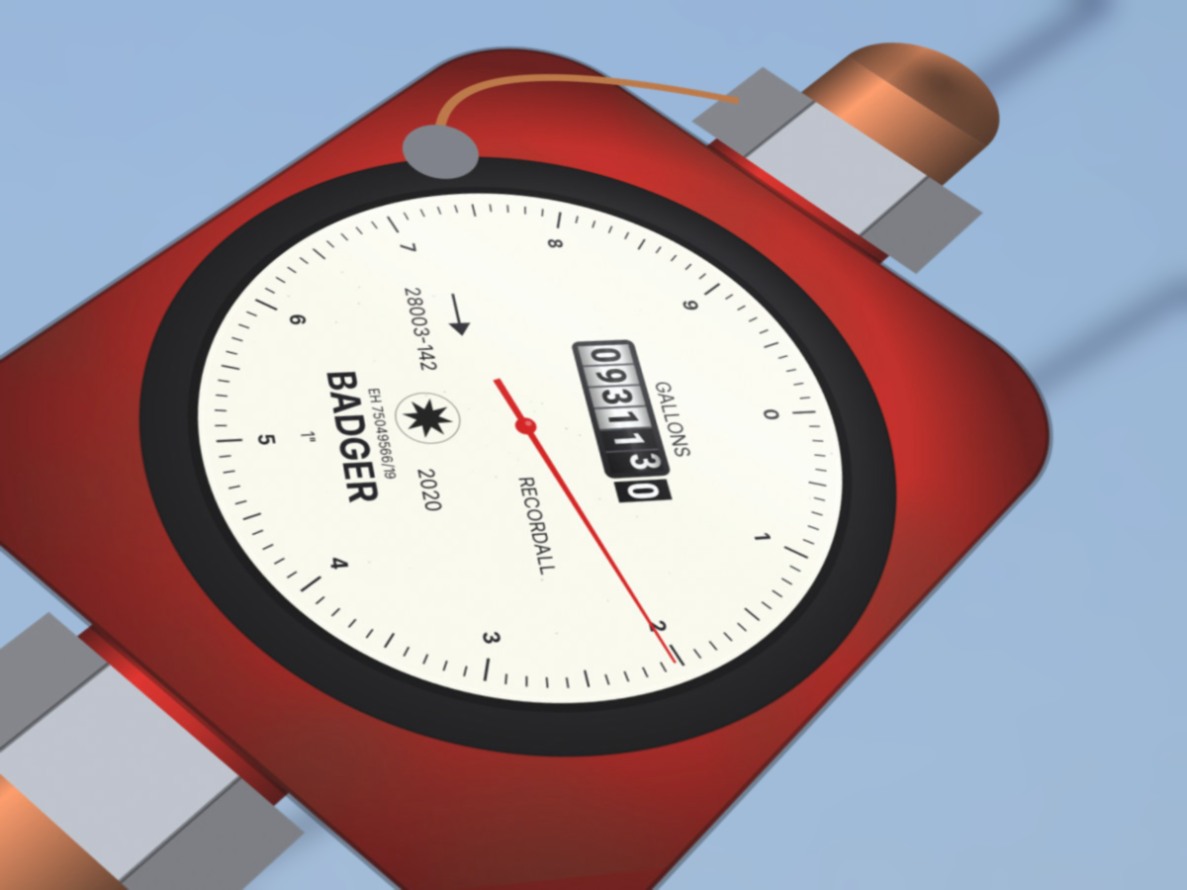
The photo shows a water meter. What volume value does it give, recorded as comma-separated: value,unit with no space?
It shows 931132.0,gal
